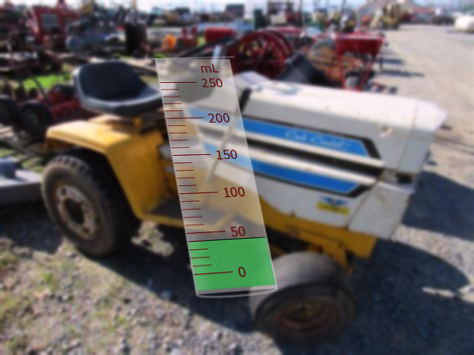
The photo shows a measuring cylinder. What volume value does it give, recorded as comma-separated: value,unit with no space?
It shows 40,mL
